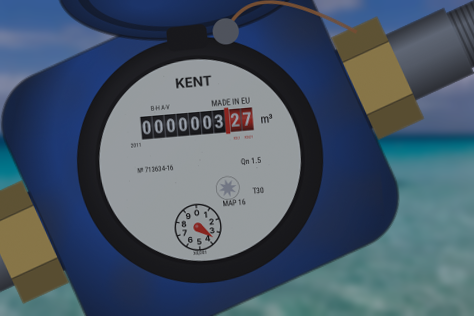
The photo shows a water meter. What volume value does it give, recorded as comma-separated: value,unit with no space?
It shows 3.273,m³
